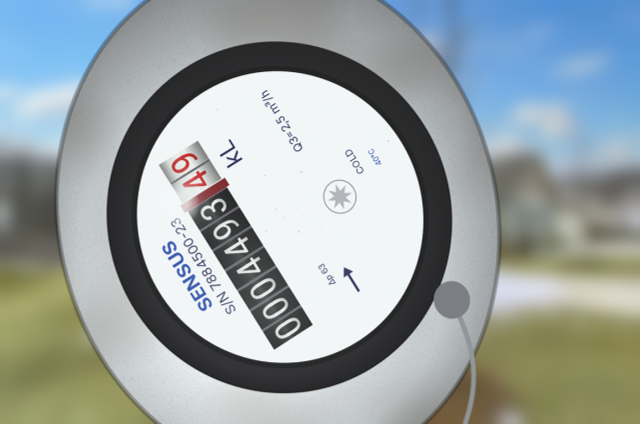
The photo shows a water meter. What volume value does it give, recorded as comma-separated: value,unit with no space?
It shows 4493.49,kL
